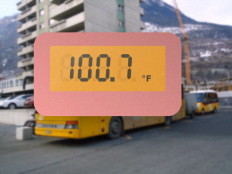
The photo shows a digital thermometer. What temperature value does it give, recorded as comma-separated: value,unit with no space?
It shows 100.7,°F
